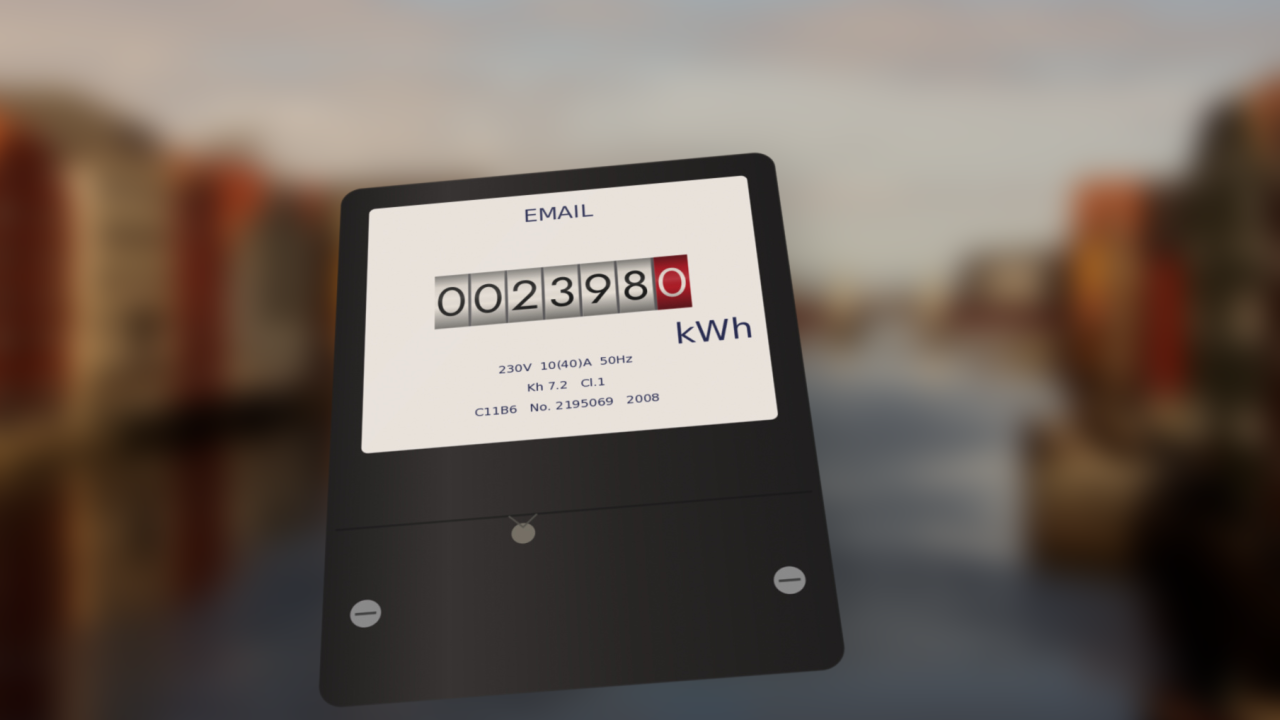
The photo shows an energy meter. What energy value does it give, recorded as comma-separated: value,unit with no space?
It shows 2398.0,kWh
